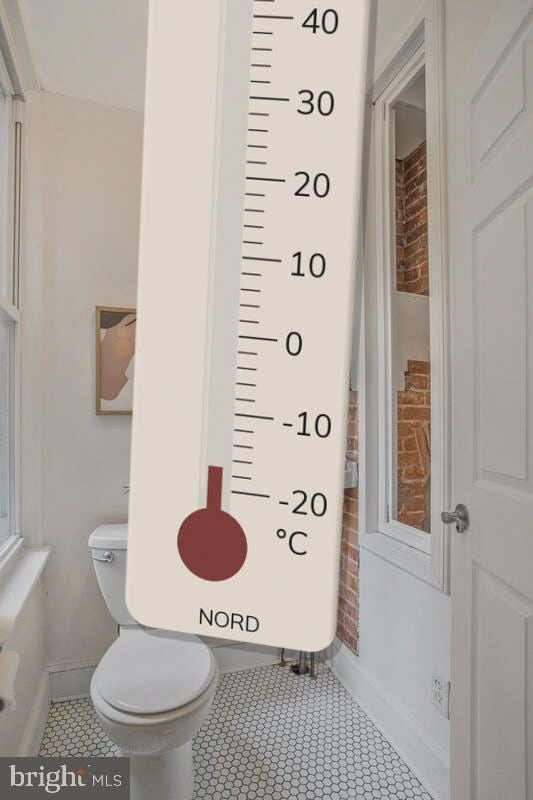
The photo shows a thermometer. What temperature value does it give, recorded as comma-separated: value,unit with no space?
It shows -17,°C
